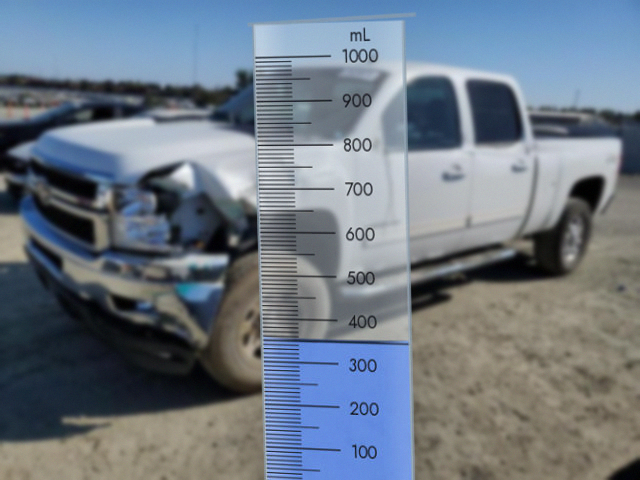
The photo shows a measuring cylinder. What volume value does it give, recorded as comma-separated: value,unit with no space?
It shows 350,mL
